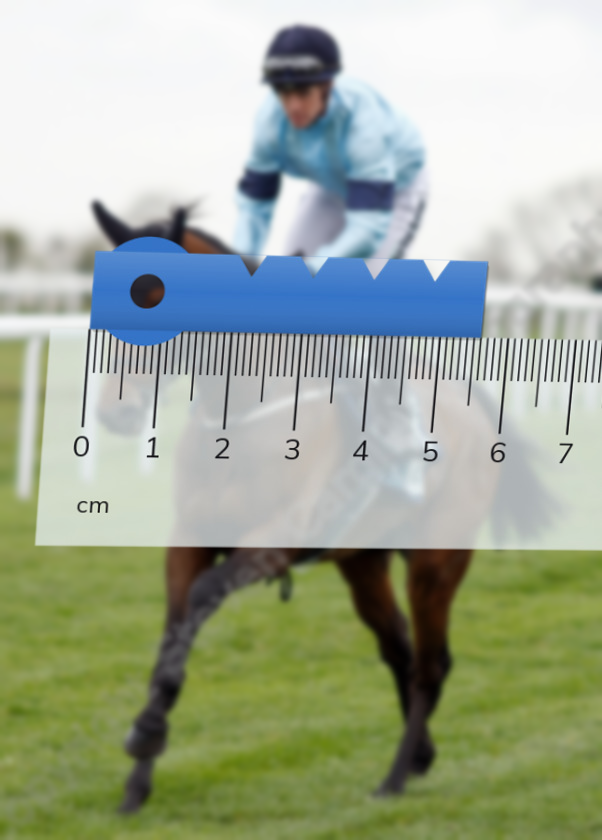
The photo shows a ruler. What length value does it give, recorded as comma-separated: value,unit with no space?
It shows 5.6,cm
